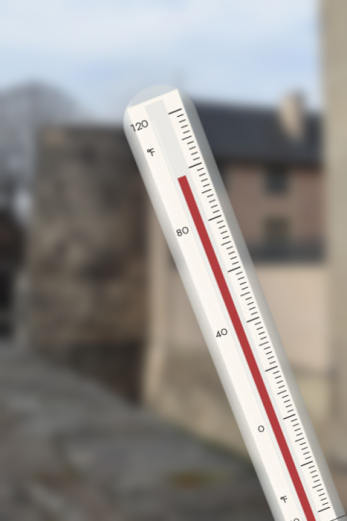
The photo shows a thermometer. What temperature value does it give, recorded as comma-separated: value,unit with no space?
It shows 98,°F
